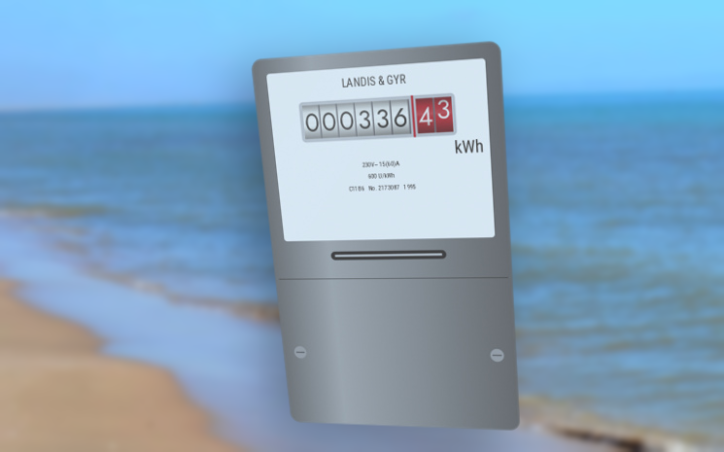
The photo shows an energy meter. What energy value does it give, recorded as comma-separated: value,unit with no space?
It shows 336.43,kWh
